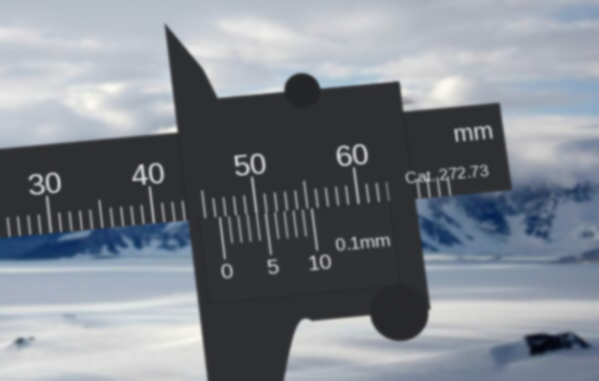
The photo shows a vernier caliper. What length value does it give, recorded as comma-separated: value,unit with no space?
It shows 46.4,mm
